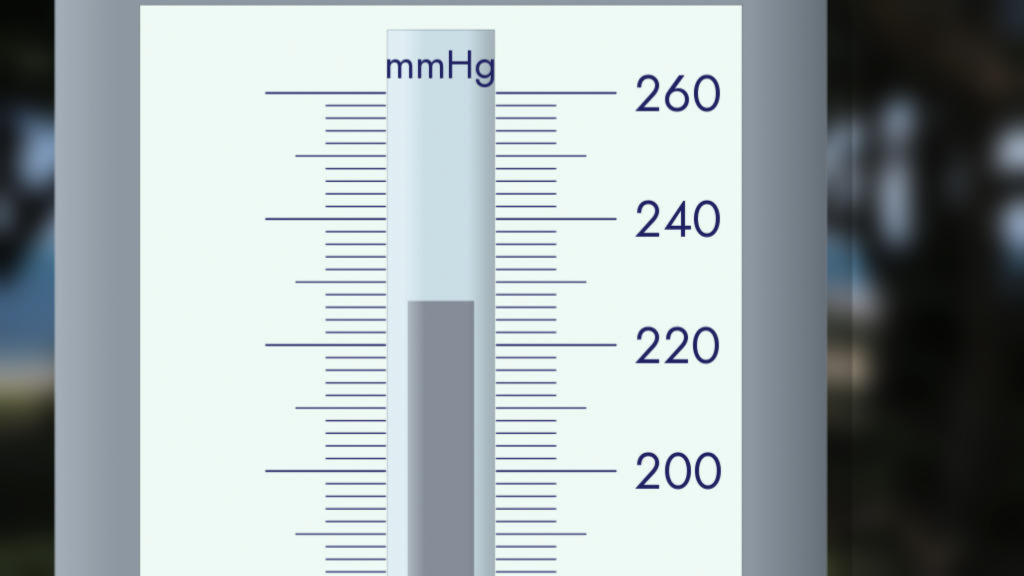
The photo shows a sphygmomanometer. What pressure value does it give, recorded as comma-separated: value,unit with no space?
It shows 227,mmHg
